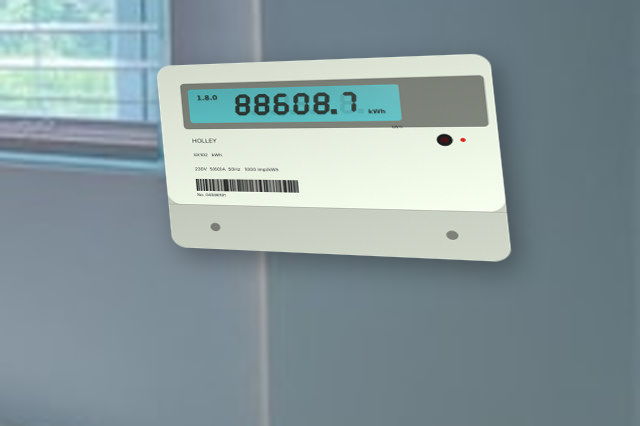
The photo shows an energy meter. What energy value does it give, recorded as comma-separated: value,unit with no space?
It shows 88608.7,kWh
